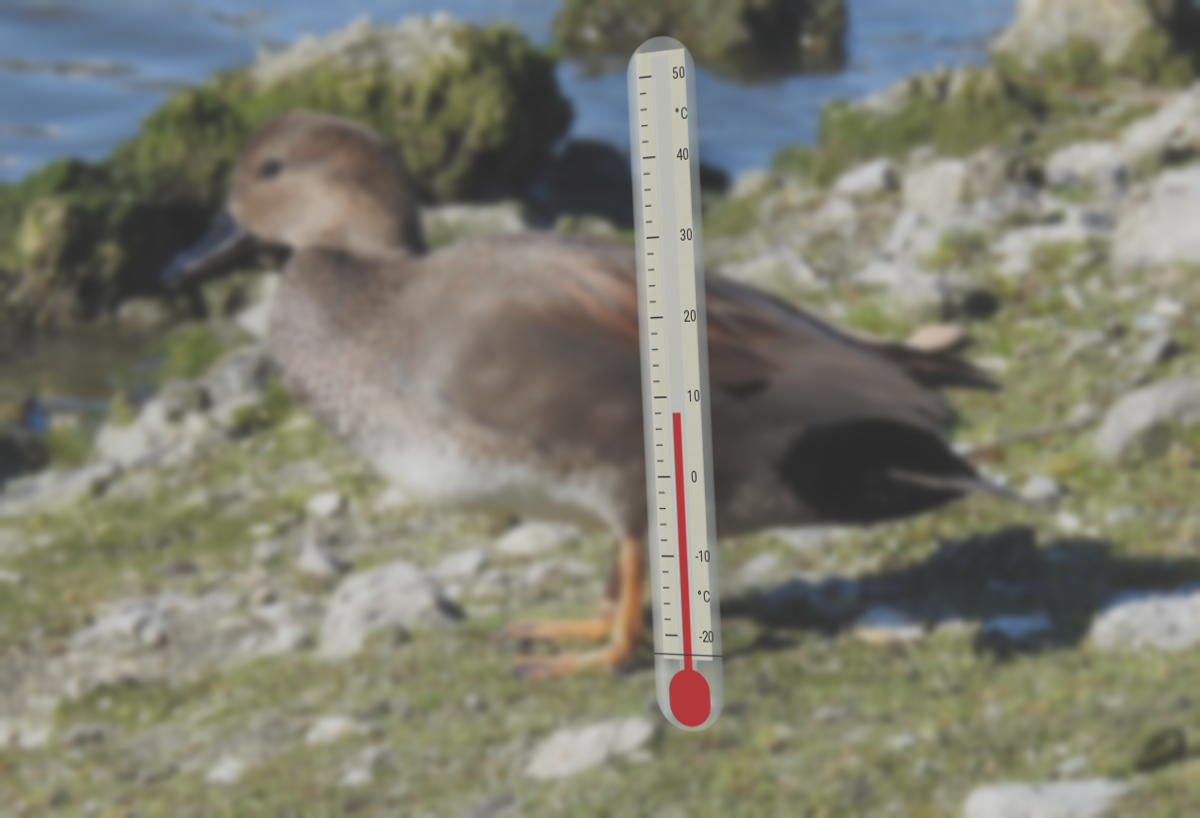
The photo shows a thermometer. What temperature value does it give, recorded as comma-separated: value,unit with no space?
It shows 8,°C
